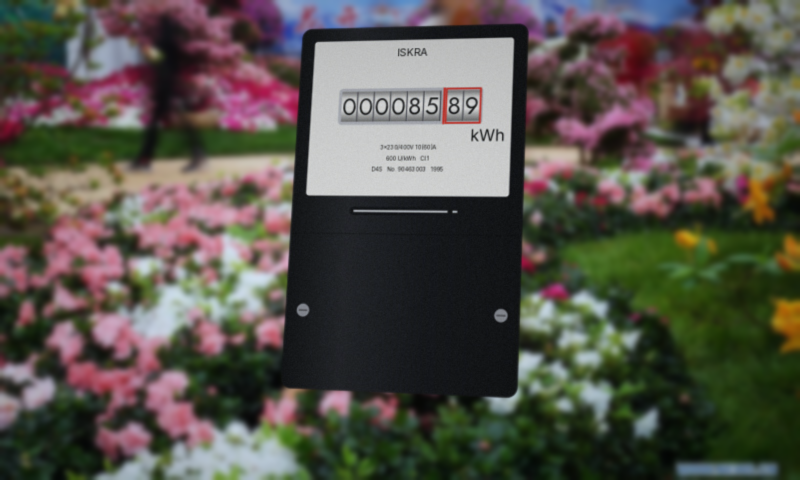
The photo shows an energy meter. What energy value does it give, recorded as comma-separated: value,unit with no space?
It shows 85.89,kWh
